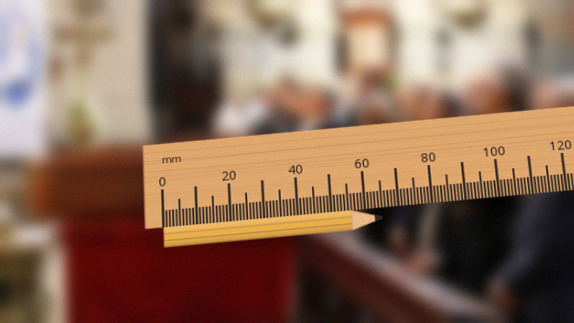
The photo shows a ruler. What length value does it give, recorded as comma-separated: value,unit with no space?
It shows 65,mm
